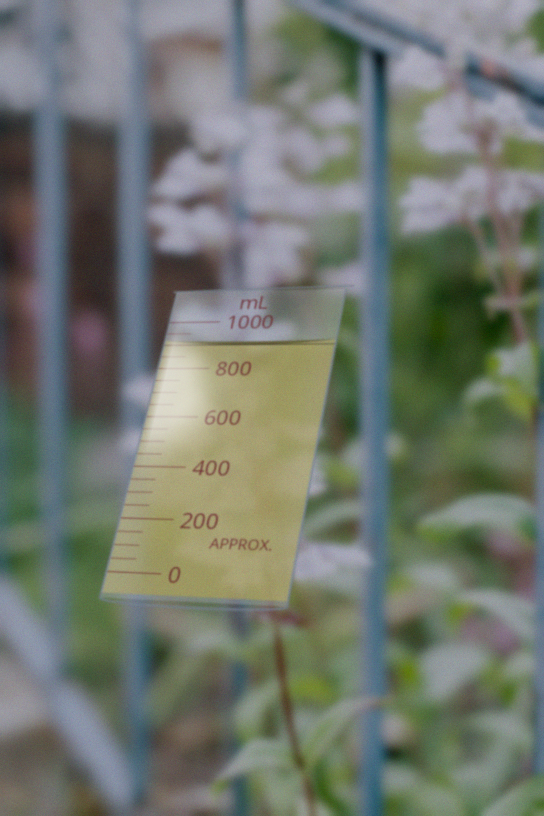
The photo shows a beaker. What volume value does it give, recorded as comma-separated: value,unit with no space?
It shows 900,mL
